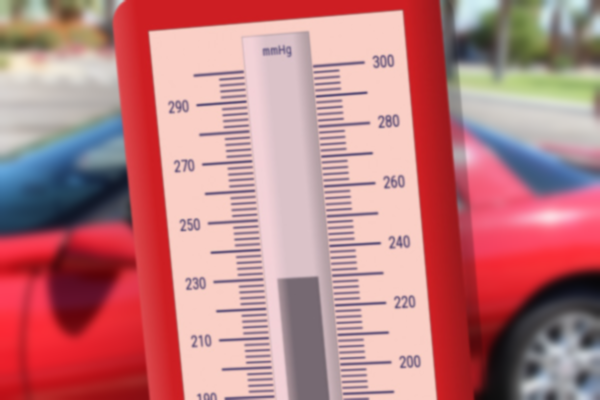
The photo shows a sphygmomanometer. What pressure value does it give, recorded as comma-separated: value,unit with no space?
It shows 230,mmHg
